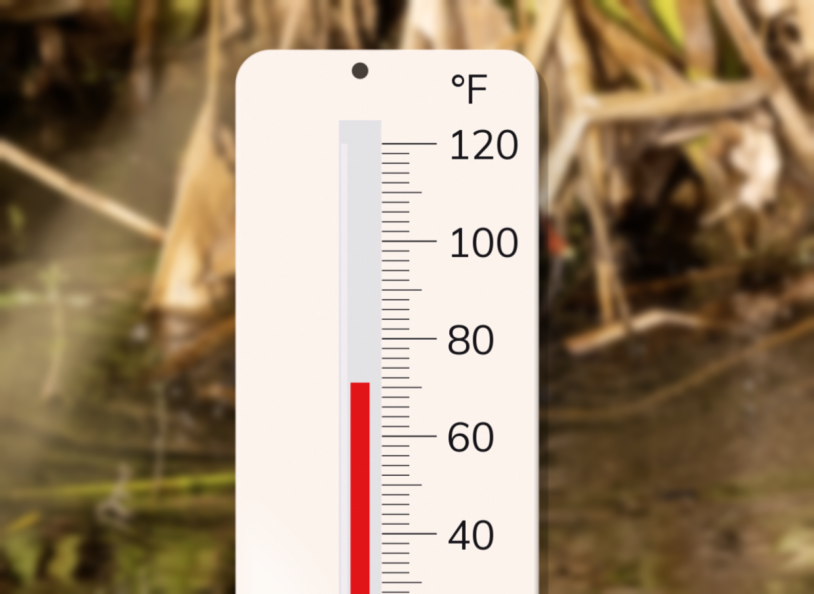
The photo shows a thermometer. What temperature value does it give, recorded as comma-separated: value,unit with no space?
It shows 71,°F
